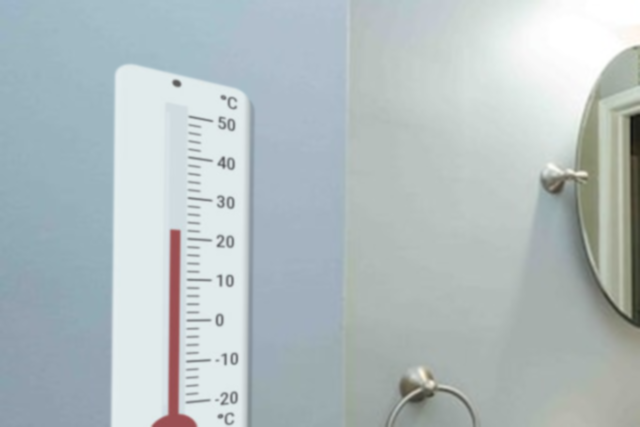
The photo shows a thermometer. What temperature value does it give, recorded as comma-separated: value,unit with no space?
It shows 22,°C
